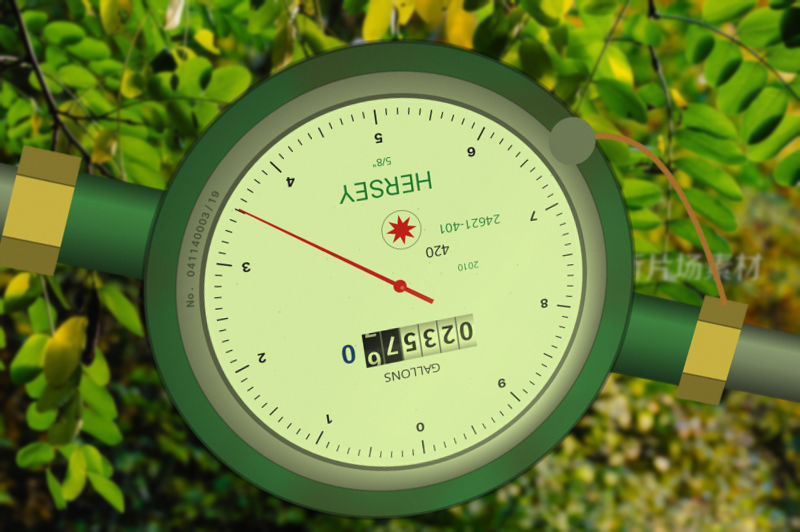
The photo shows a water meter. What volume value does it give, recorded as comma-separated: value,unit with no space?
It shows 235763.5,gal
